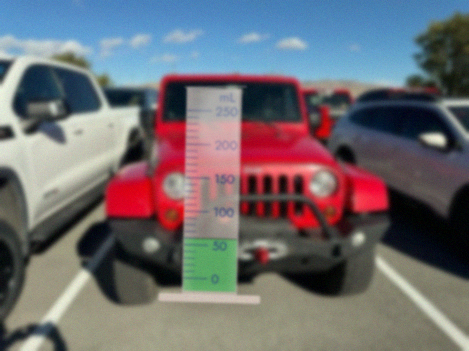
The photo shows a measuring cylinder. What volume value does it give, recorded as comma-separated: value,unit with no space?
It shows 60,mL
